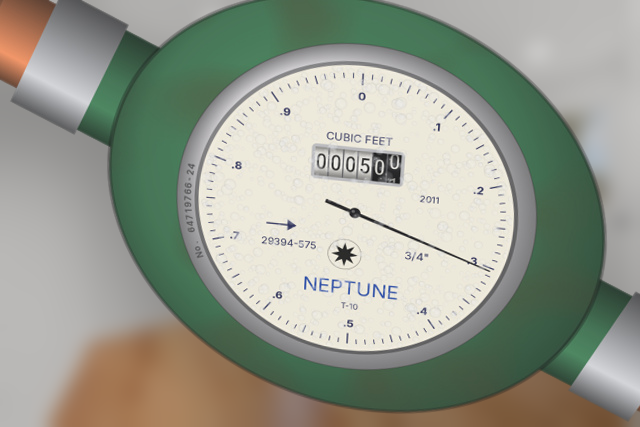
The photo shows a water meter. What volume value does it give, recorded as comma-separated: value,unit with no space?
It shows 500.30,ft³
